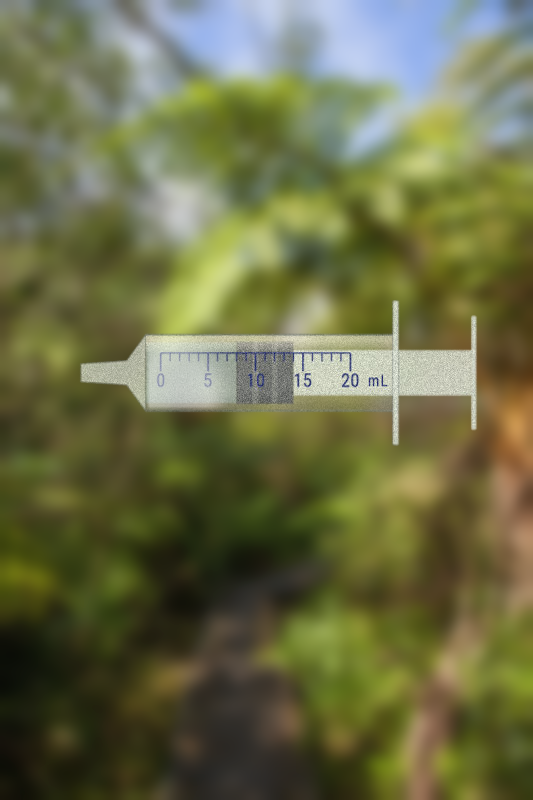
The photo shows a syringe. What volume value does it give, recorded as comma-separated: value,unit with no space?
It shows 8,mL
